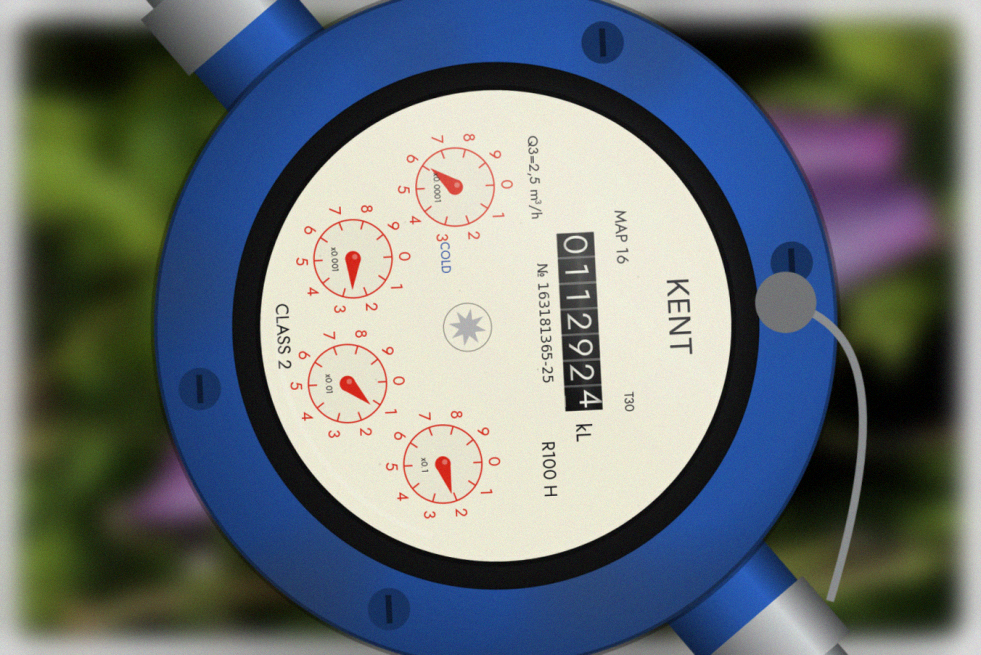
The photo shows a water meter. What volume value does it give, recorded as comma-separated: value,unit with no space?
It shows 112924.2126,kL
